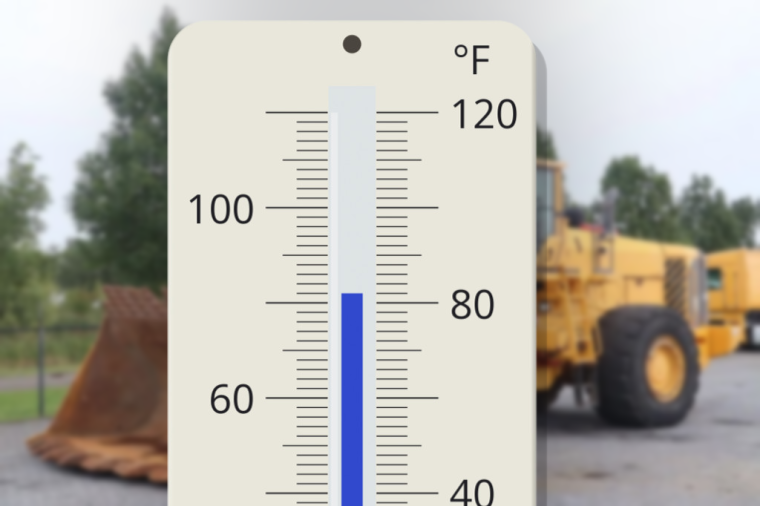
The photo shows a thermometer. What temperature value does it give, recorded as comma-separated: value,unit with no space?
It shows 82,°F
